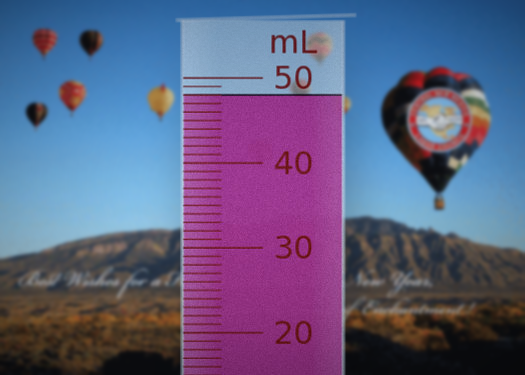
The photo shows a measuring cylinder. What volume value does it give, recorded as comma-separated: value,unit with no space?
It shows 48,mL
